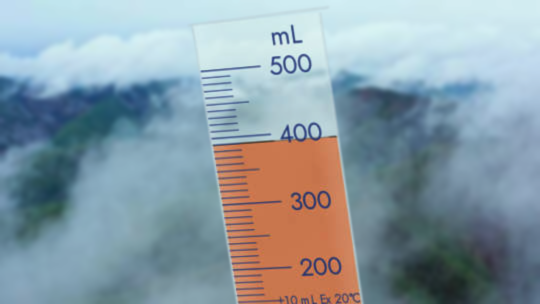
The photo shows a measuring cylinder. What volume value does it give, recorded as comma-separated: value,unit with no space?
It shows 390,mL
